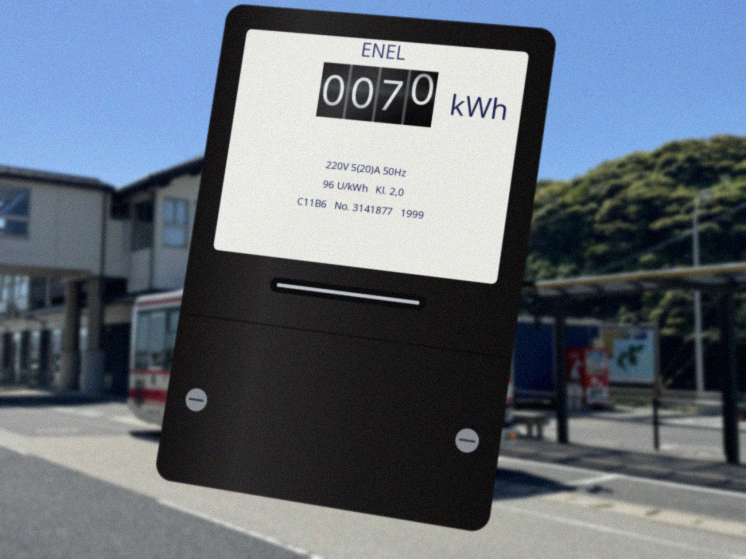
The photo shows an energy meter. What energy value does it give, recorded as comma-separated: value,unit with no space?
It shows 70,kWh
